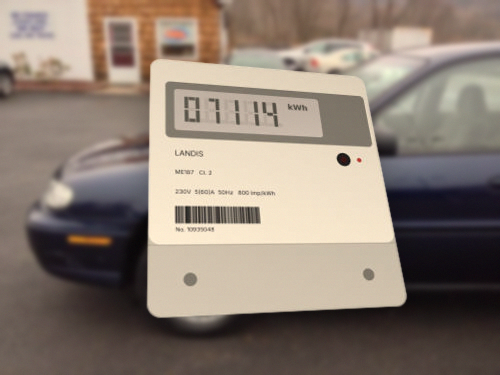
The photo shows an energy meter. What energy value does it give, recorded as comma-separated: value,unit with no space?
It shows 7114,kWh
